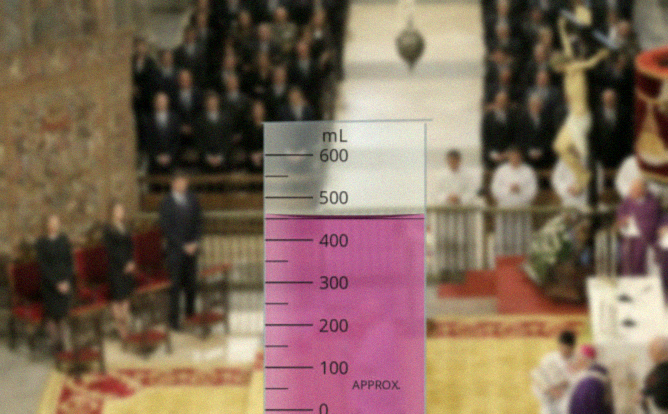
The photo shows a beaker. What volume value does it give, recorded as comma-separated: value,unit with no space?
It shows 450,mL
